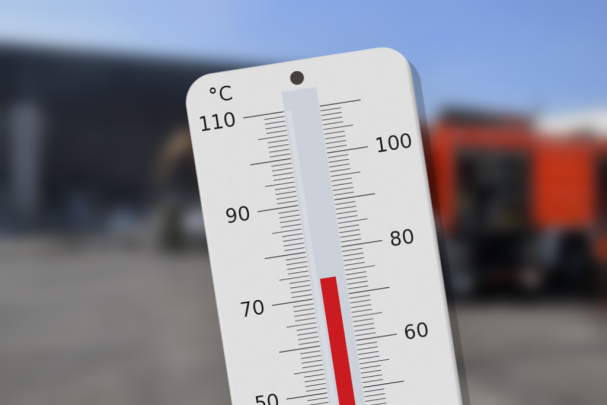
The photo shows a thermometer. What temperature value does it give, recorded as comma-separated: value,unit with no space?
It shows 74,°C
